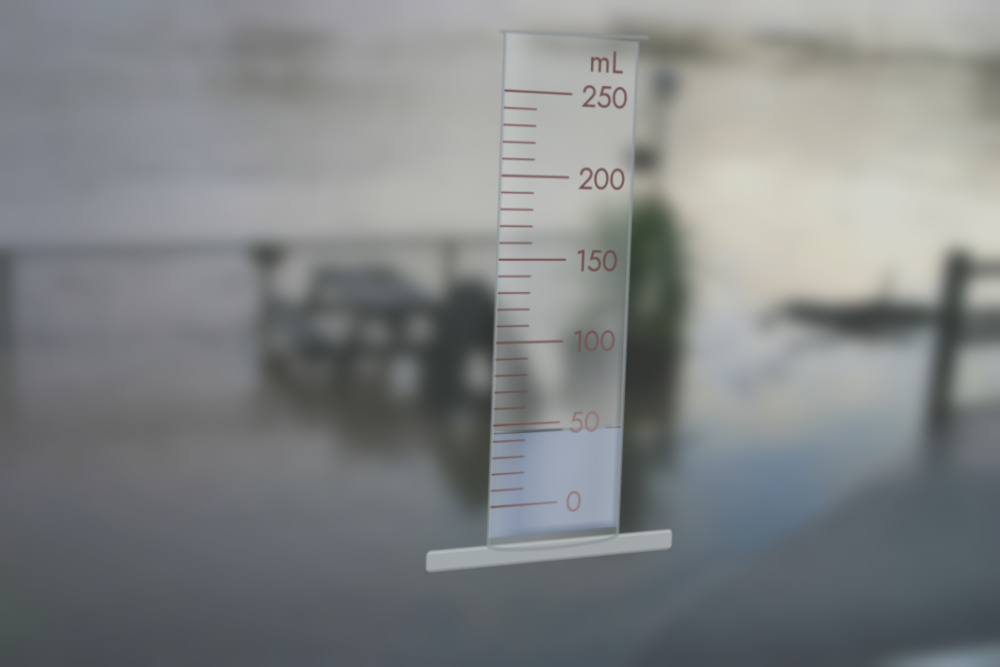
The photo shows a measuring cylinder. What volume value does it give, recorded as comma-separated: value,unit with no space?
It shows 45,mL
